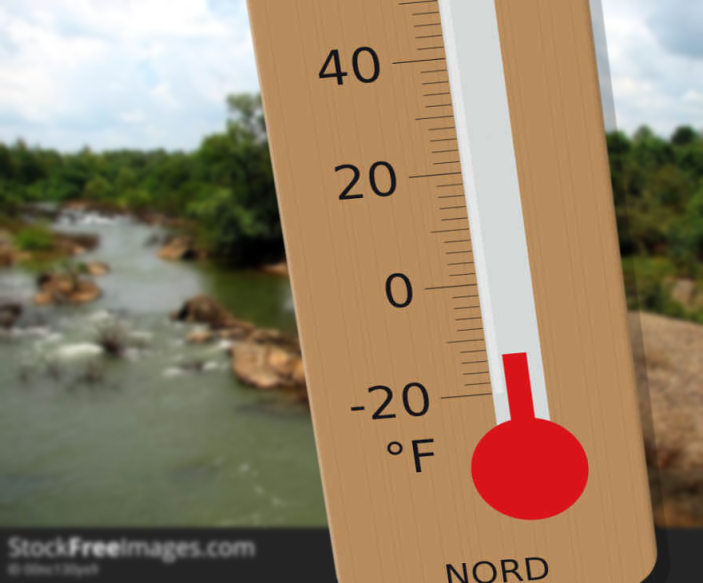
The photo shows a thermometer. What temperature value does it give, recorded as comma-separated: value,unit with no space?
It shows -13,°F
